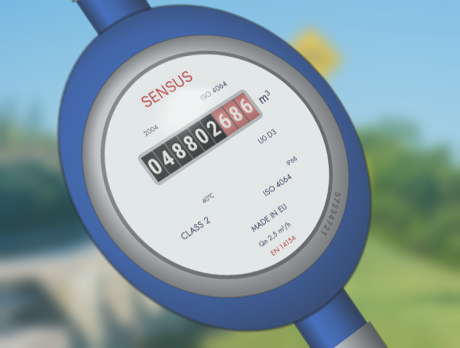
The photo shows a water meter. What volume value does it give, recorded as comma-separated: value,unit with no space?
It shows 48802.686,m³
